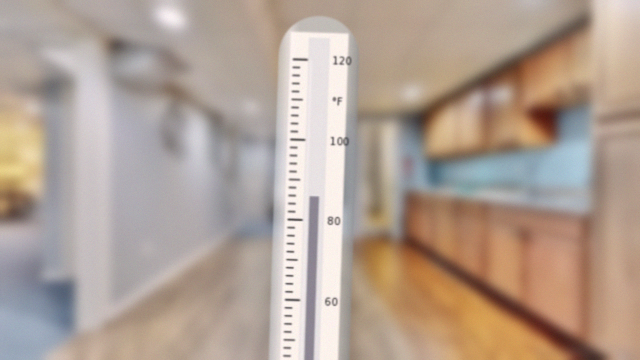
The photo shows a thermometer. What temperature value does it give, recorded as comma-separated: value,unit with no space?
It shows 86,°F
